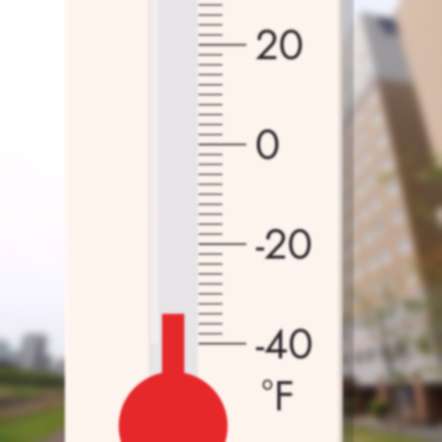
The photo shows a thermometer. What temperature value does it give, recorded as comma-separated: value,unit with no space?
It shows -34,°F
